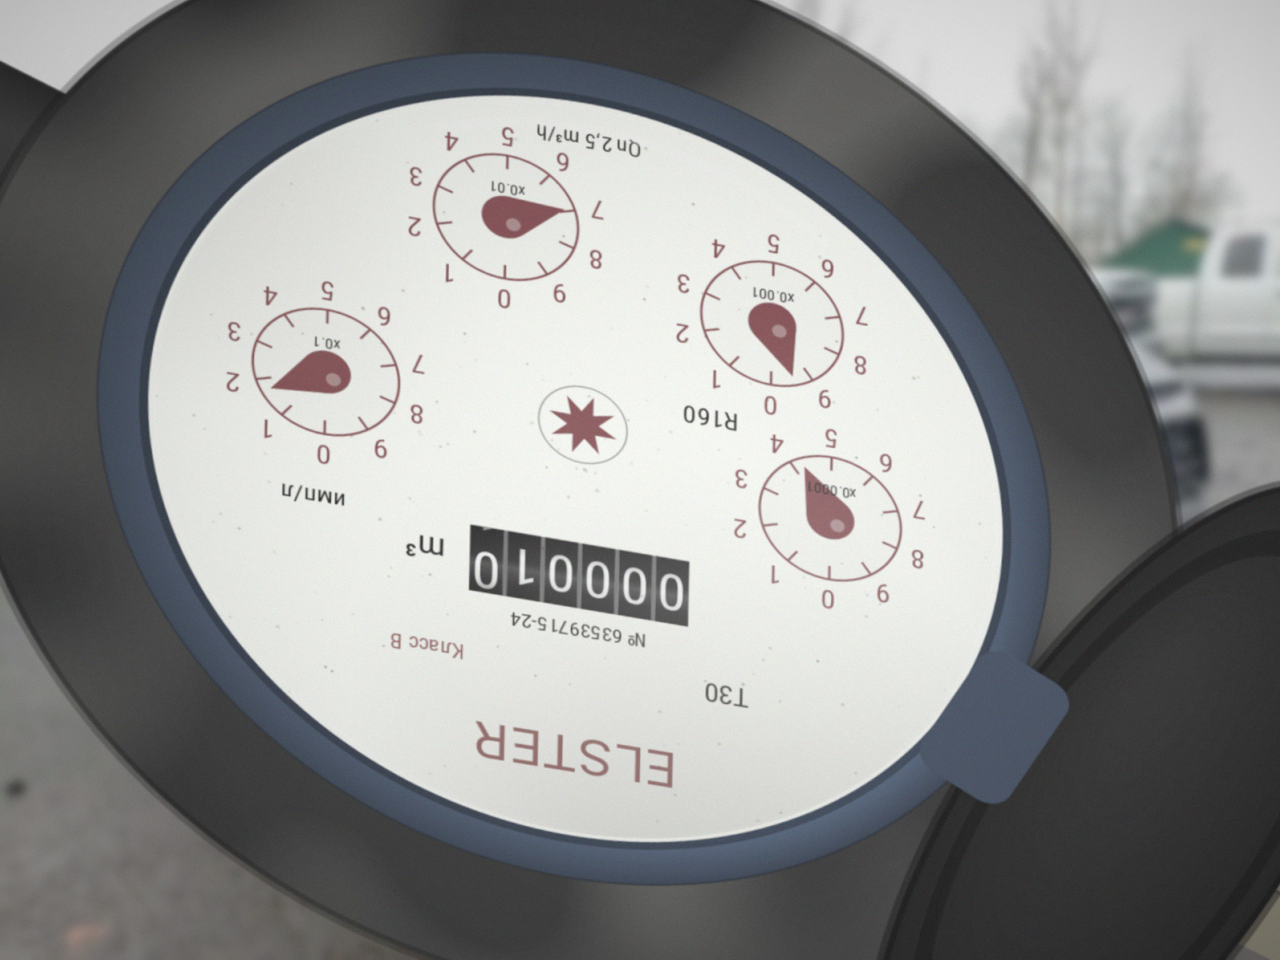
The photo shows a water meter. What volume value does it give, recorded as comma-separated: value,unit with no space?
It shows 10.1694,m³
